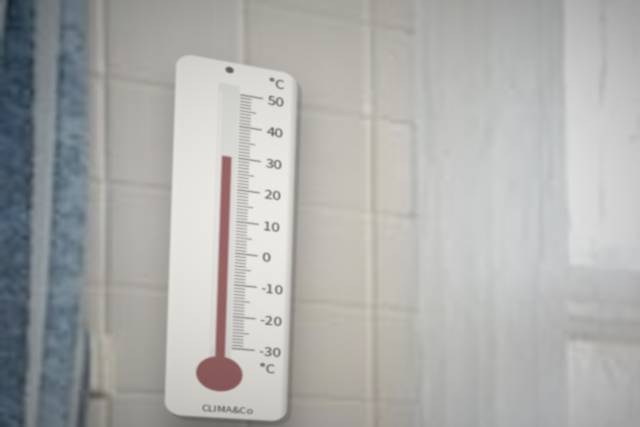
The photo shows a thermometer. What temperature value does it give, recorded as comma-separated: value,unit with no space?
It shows 30,°C
